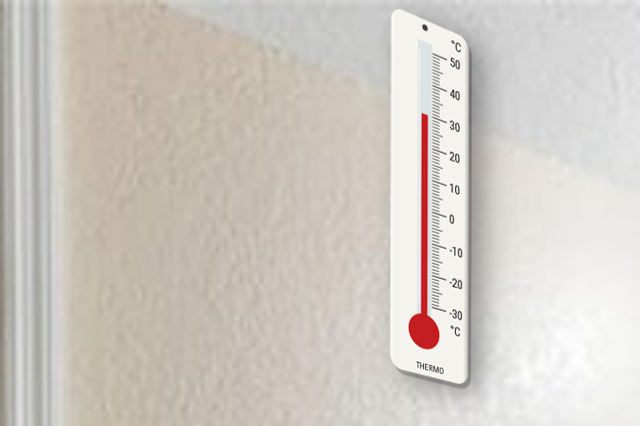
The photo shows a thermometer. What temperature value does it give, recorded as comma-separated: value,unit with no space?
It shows 30,°C
